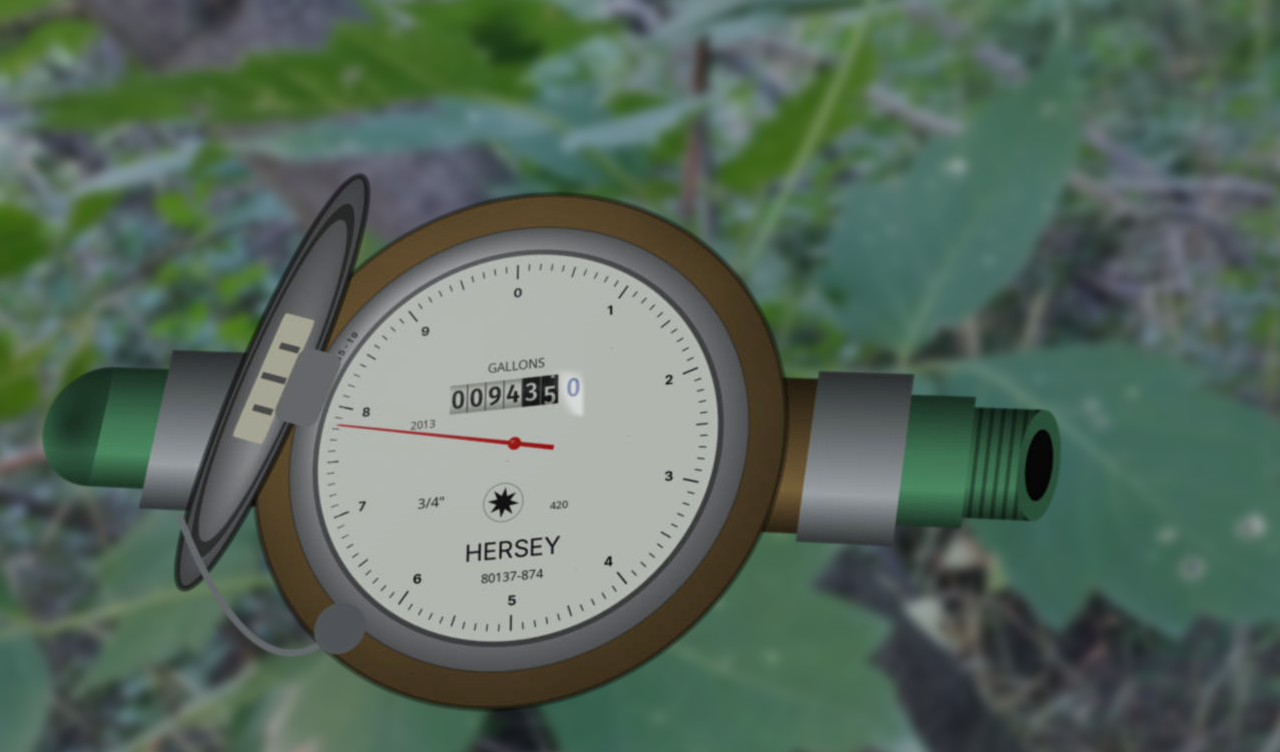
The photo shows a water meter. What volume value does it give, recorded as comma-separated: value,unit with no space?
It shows 94347.8,gal
